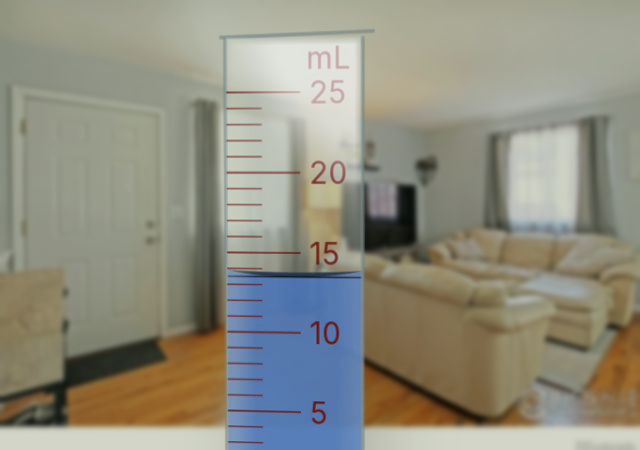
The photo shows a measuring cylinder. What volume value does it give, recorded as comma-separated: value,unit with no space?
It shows 13.5,mL
